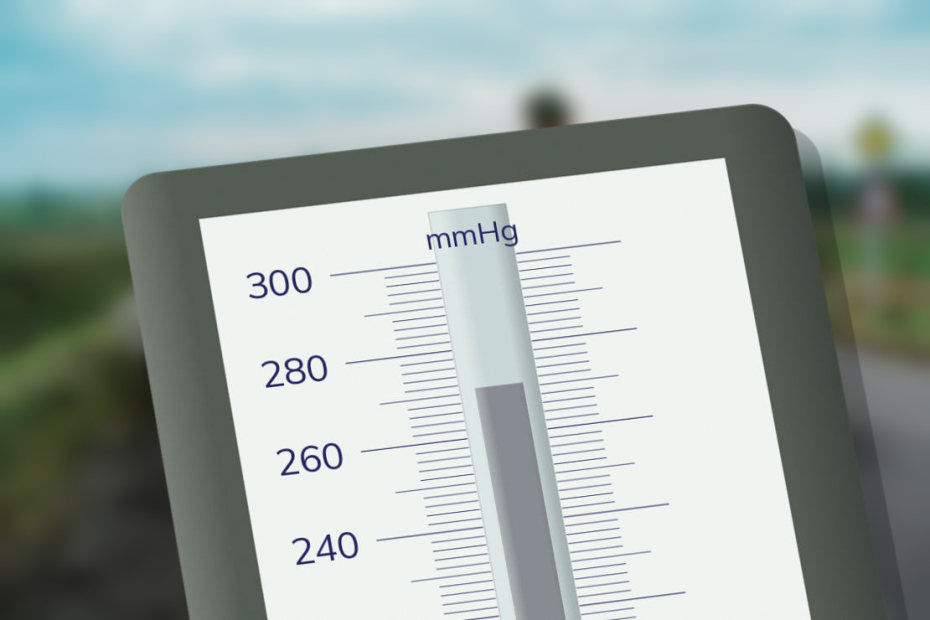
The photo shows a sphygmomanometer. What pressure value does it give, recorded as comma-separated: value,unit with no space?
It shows 271,mmHg
